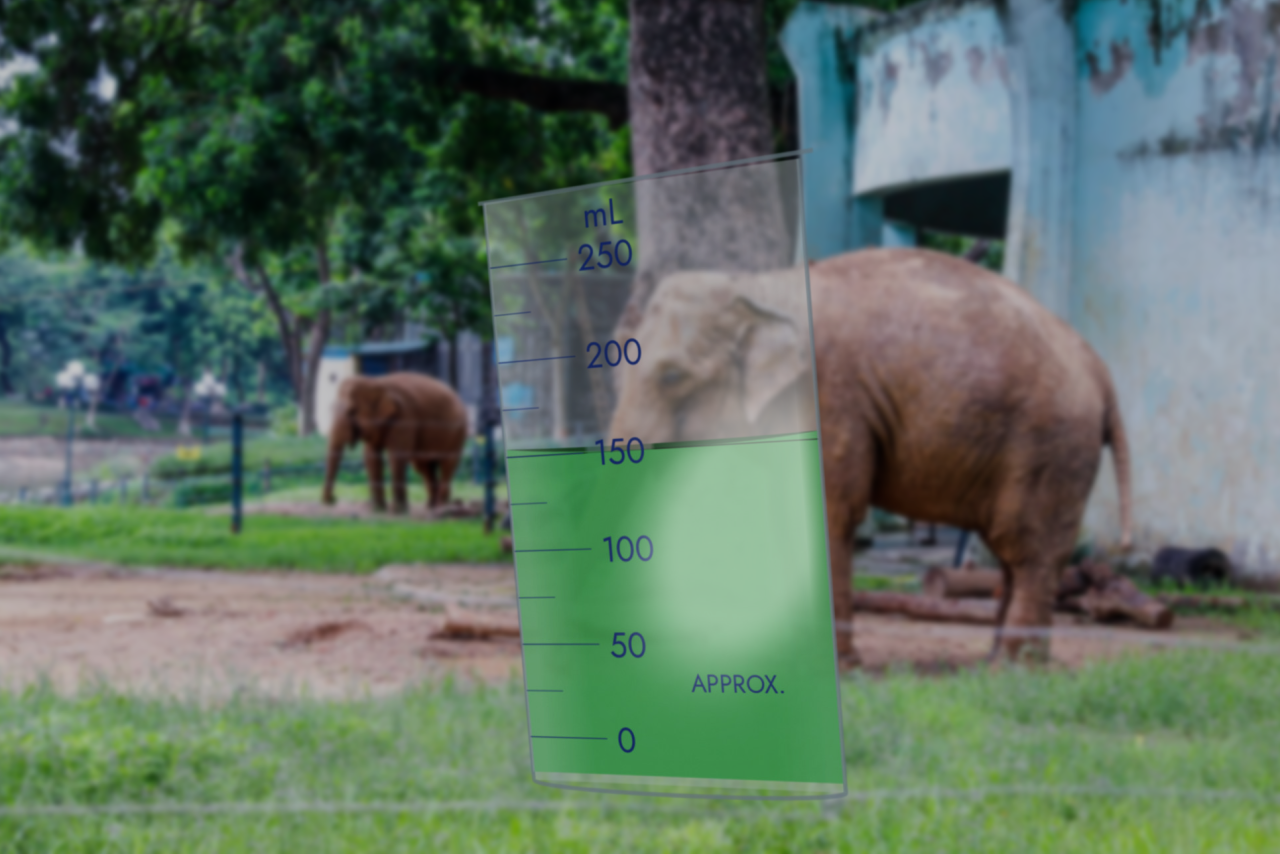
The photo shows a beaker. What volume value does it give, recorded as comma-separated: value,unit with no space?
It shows 150,mL
